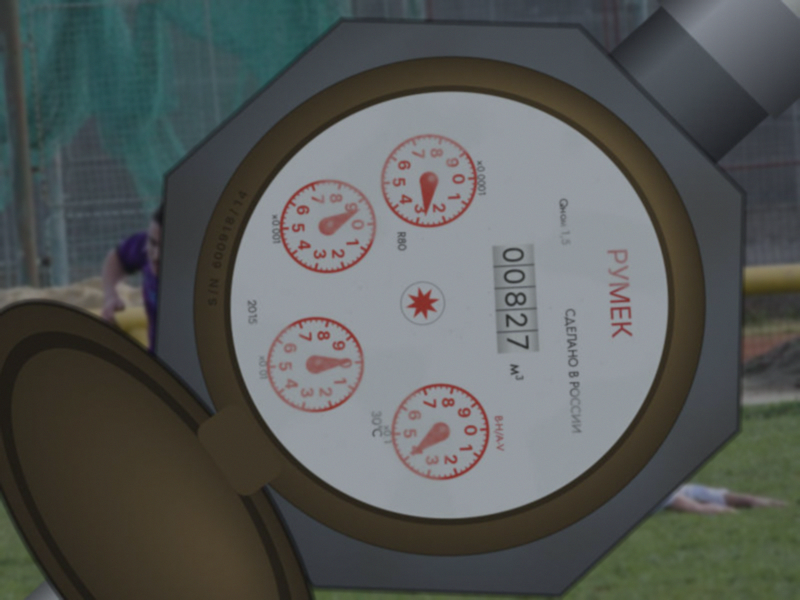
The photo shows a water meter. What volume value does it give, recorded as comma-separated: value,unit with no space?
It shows 827.3992,m³
